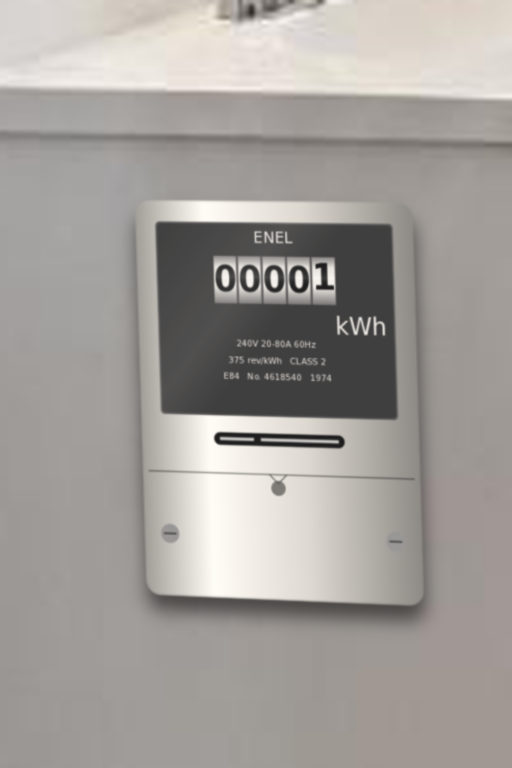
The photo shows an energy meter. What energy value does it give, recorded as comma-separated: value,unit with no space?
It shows 1,kWh
